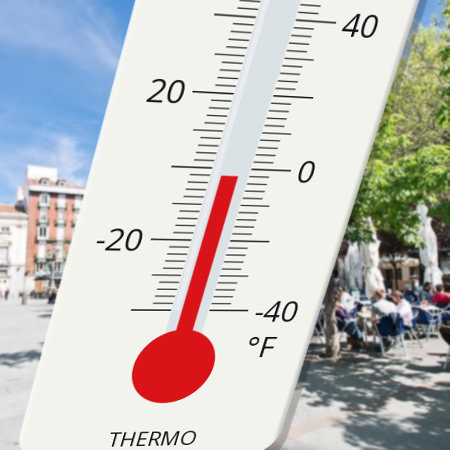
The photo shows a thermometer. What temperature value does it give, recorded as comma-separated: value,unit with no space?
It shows -2,°F
